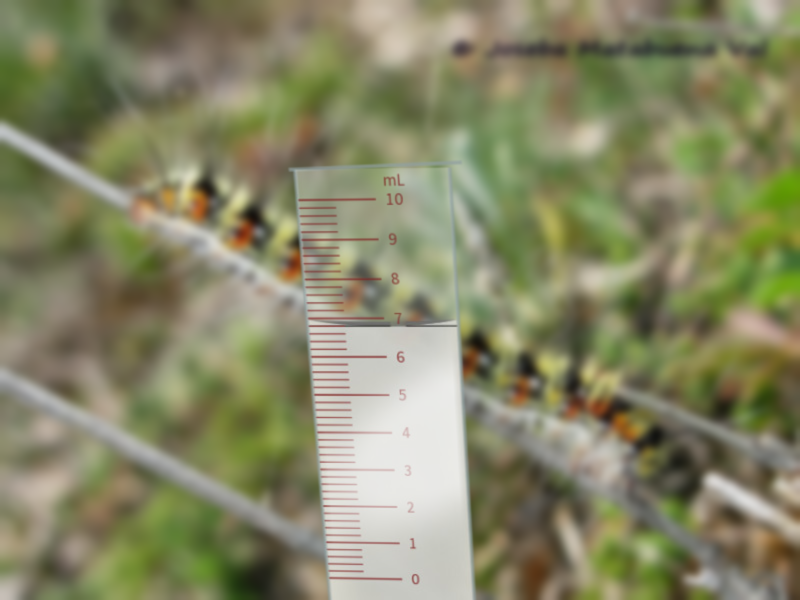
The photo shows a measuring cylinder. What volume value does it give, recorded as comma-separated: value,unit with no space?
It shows 6.8,mL
